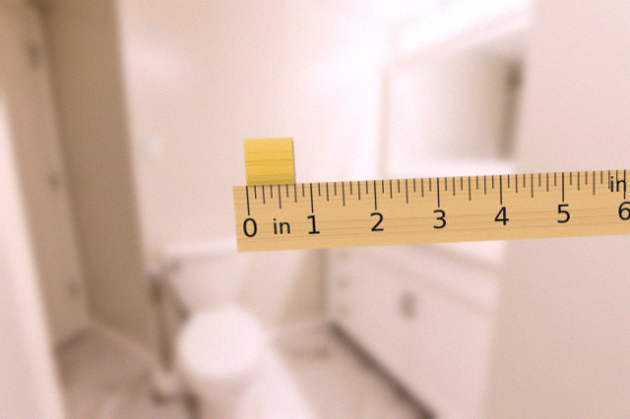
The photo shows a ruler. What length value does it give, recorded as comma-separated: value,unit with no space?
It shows 0.75,in
